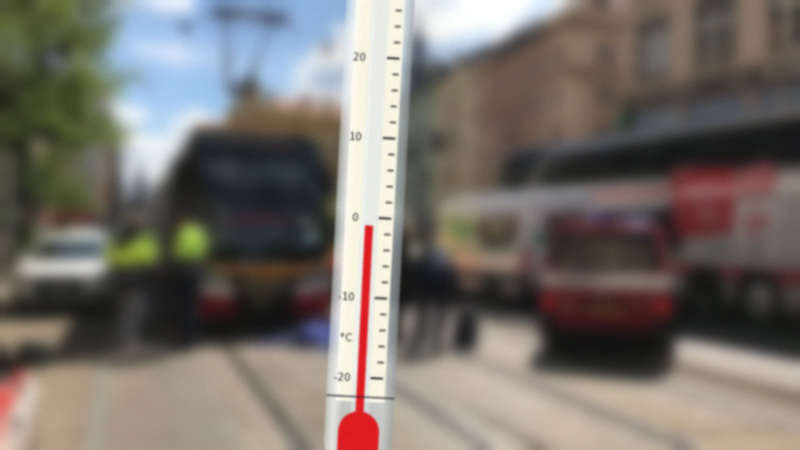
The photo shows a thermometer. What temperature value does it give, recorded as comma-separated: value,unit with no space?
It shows -1,°C
